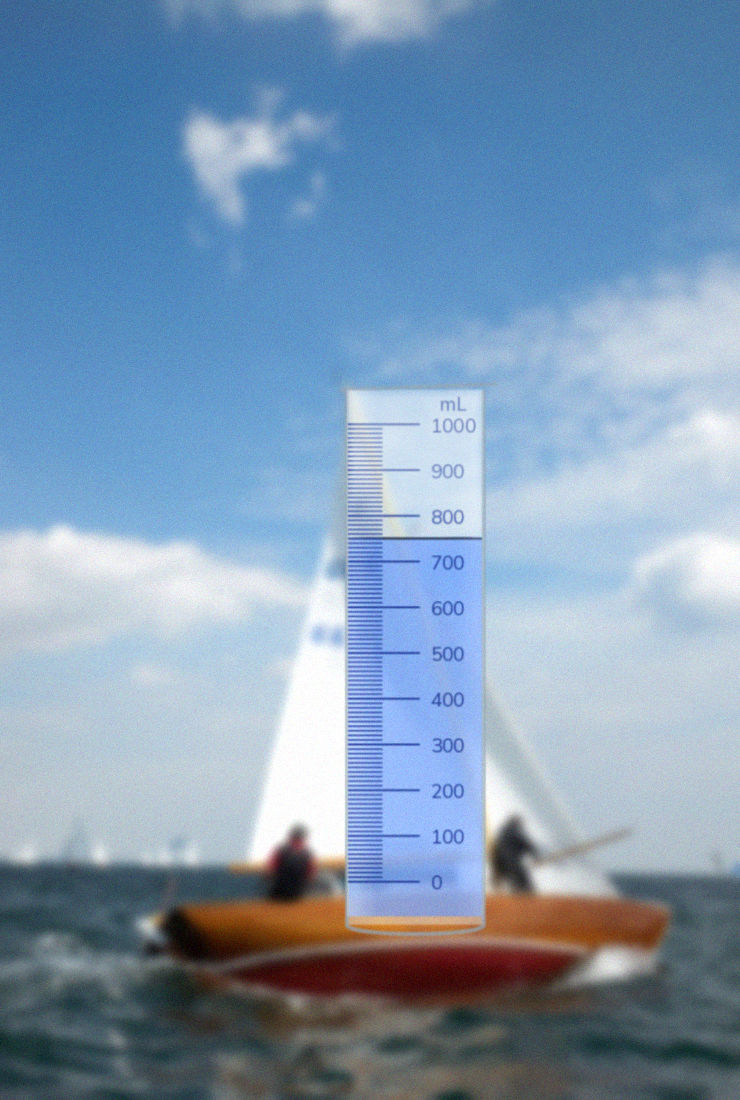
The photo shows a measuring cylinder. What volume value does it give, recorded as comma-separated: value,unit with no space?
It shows 750,mL
